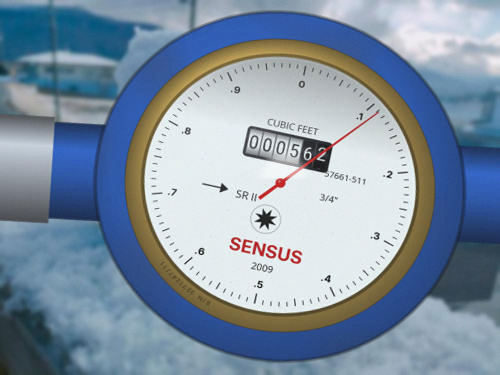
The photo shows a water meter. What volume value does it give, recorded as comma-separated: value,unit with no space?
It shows 562.11,ft³
